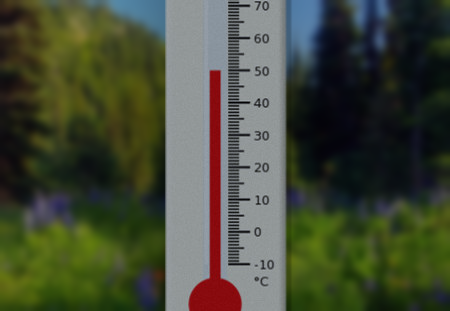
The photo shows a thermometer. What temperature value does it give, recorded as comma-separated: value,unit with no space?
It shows 50,°C
